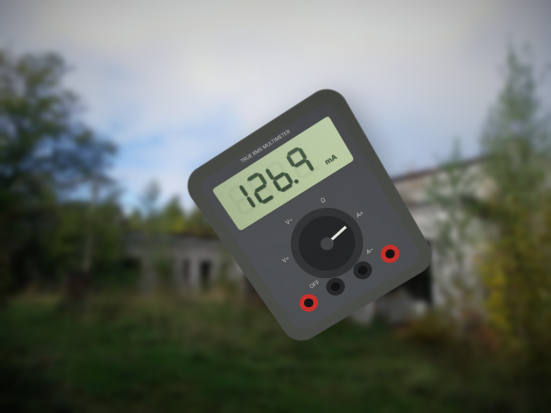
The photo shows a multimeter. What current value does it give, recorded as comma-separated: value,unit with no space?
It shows 126.9,mA
